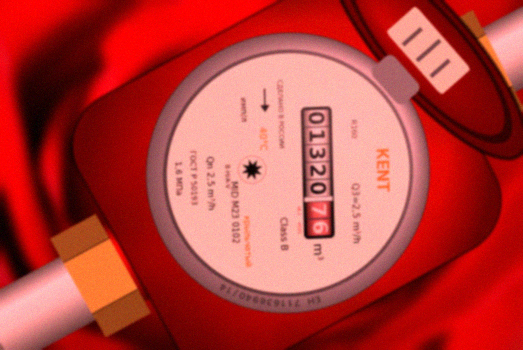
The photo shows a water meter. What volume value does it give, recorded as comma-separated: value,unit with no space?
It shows 1320.76,m³
